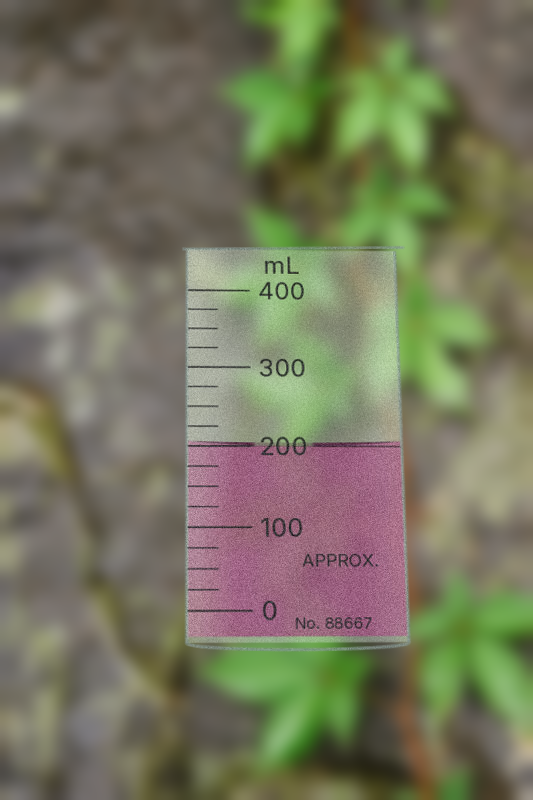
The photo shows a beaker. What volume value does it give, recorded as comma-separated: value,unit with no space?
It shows 200,mL
